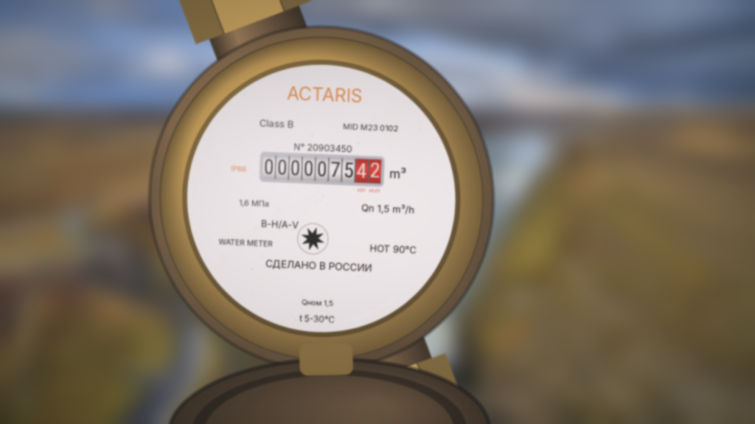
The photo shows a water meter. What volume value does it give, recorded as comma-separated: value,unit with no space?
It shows 75.42,m³
